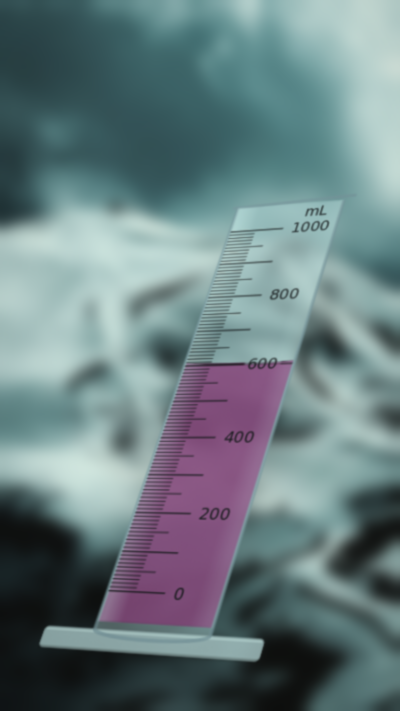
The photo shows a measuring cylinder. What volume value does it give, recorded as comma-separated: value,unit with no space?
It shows 600,mL
